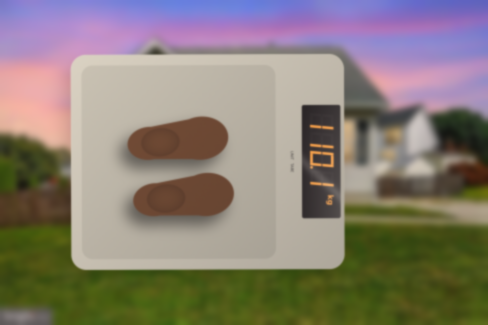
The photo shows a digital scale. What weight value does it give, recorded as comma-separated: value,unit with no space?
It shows 110.1,kg
